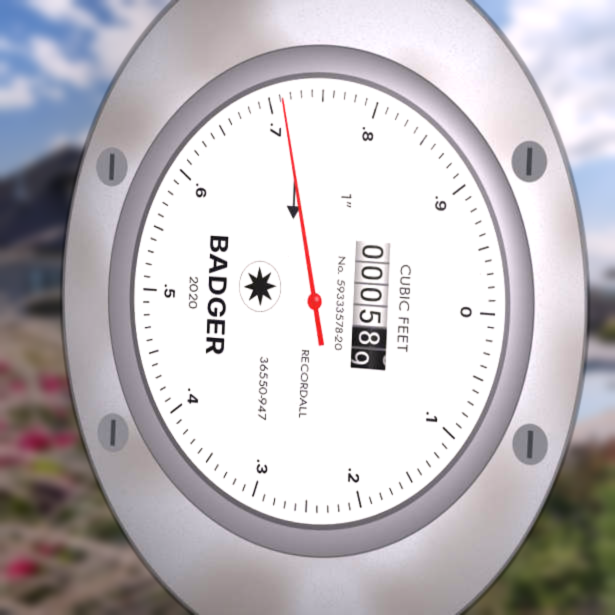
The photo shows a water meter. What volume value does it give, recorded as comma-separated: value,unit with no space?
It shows 588.71,ft³
